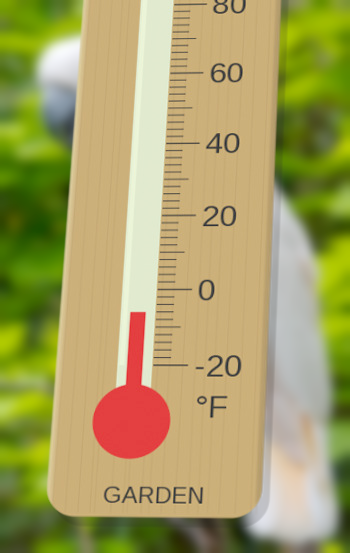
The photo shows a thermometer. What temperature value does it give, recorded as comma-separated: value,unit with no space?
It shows -6,°F
